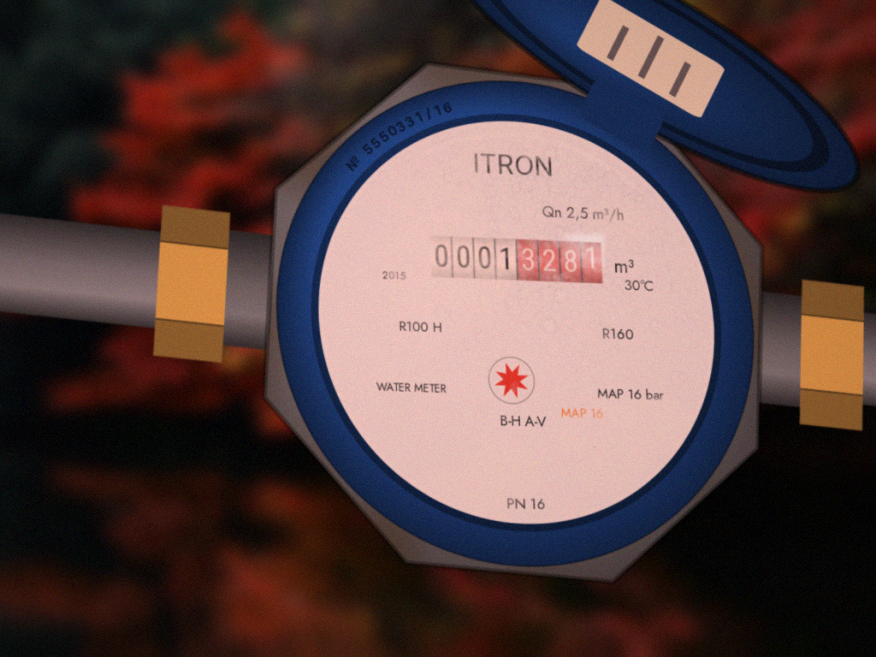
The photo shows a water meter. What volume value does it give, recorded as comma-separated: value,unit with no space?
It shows 1.3281,m³
